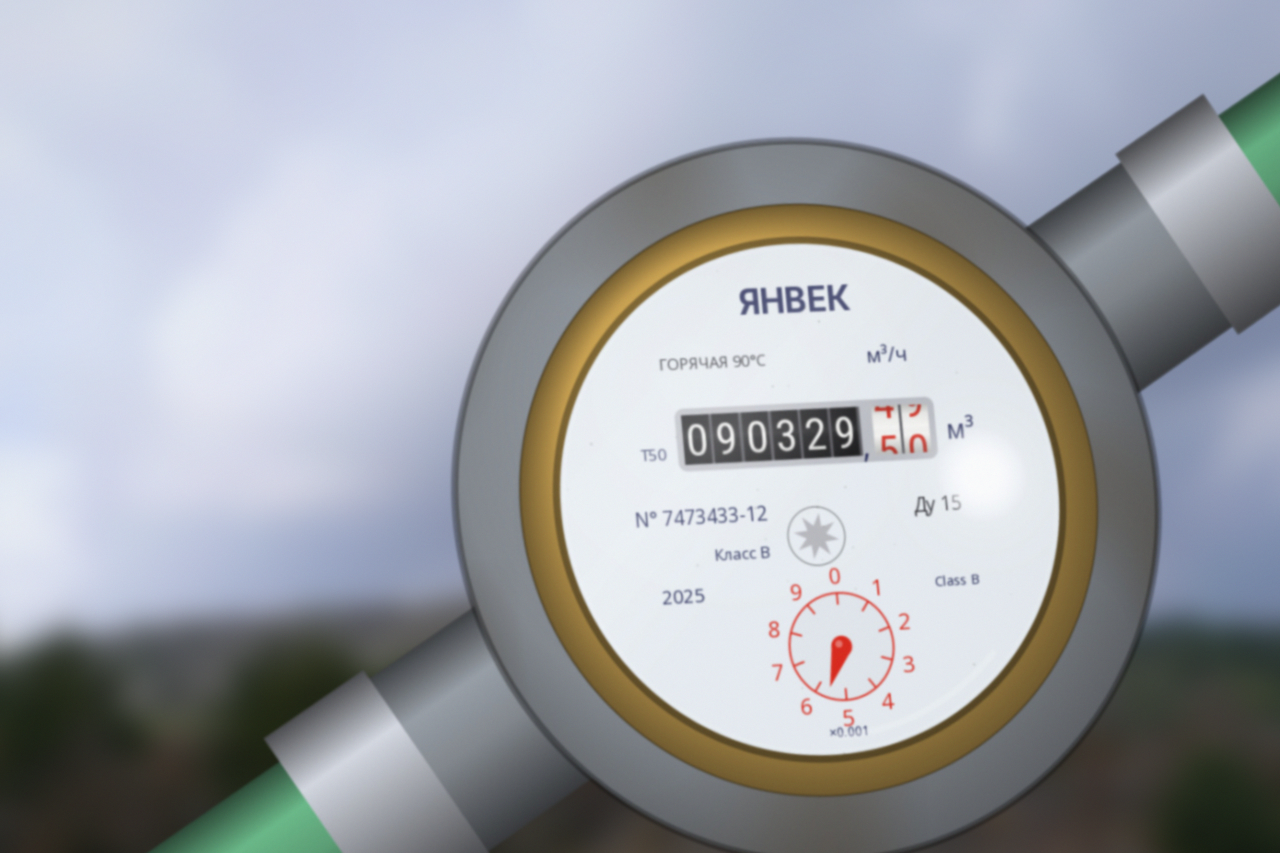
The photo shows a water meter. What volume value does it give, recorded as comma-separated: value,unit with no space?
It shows 90329.495,m³
